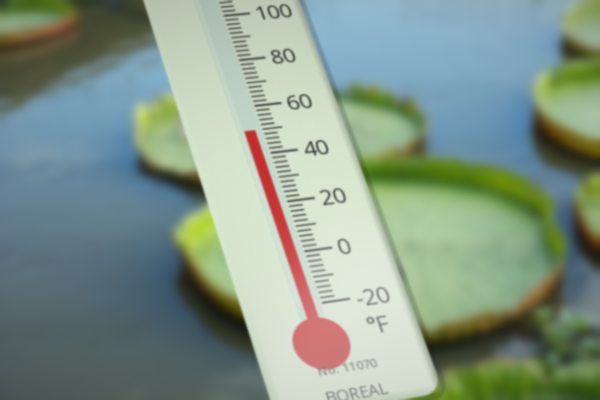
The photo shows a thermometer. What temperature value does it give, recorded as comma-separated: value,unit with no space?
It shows 50,°F
